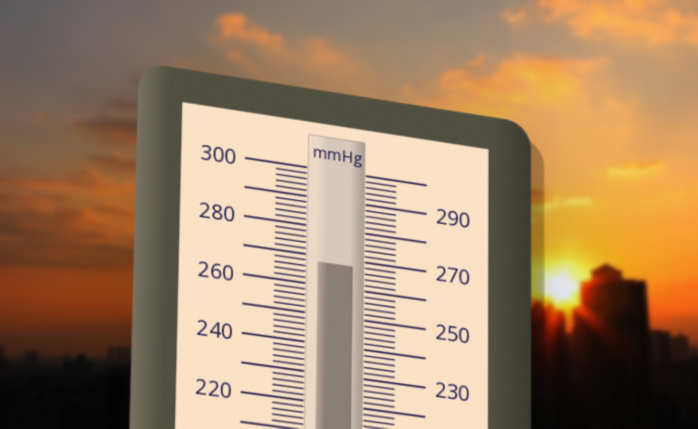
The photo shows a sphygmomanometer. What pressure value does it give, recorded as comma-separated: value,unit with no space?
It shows 268,mmHg
